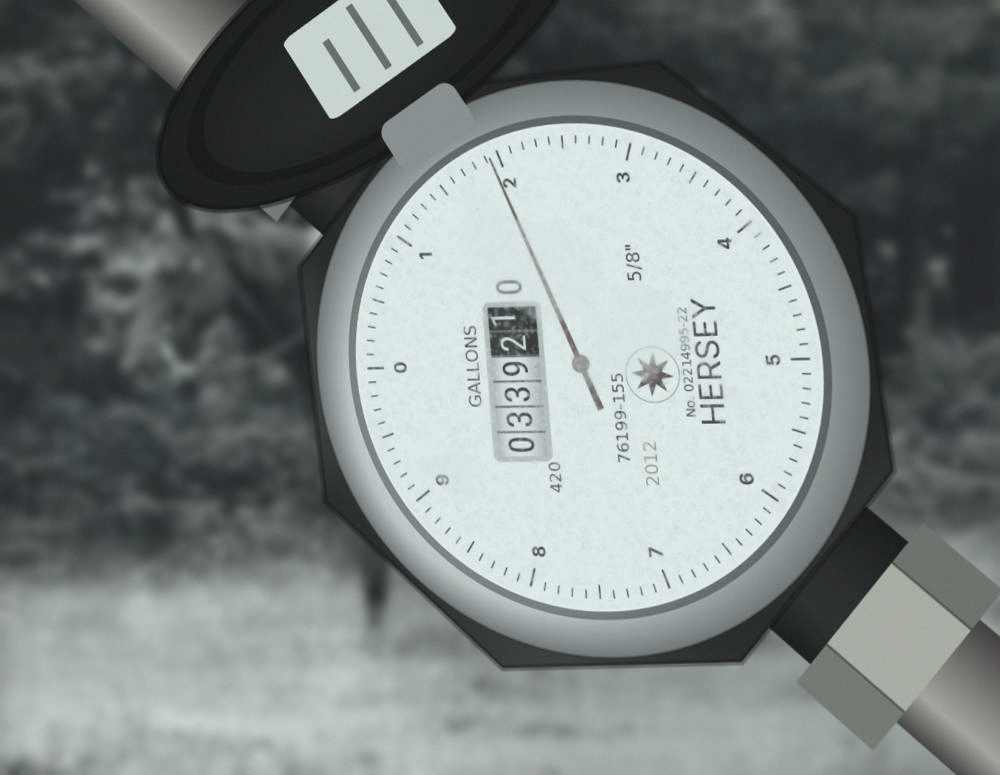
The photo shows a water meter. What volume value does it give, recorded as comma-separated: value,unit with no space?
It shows 339211.9,gal
